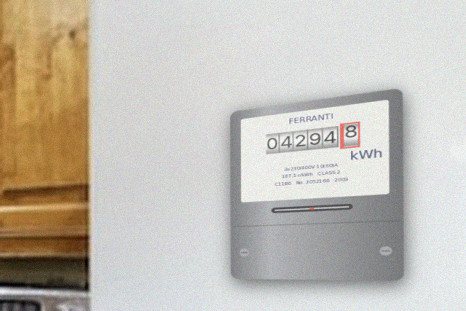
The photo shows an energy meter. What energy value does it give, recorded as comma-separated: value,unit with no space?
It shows 4294.8,kWh
